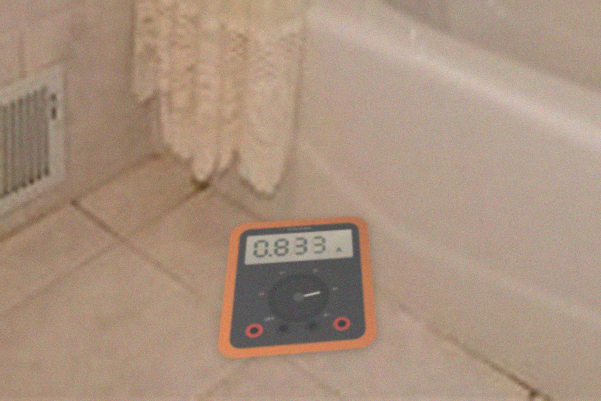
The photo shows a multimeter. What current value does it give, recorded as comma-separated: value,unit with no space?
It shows 0.833,A
